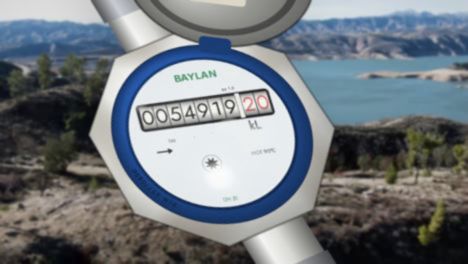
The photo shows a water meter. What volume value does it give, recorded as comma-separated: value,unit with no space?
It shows 54919.20,kL
